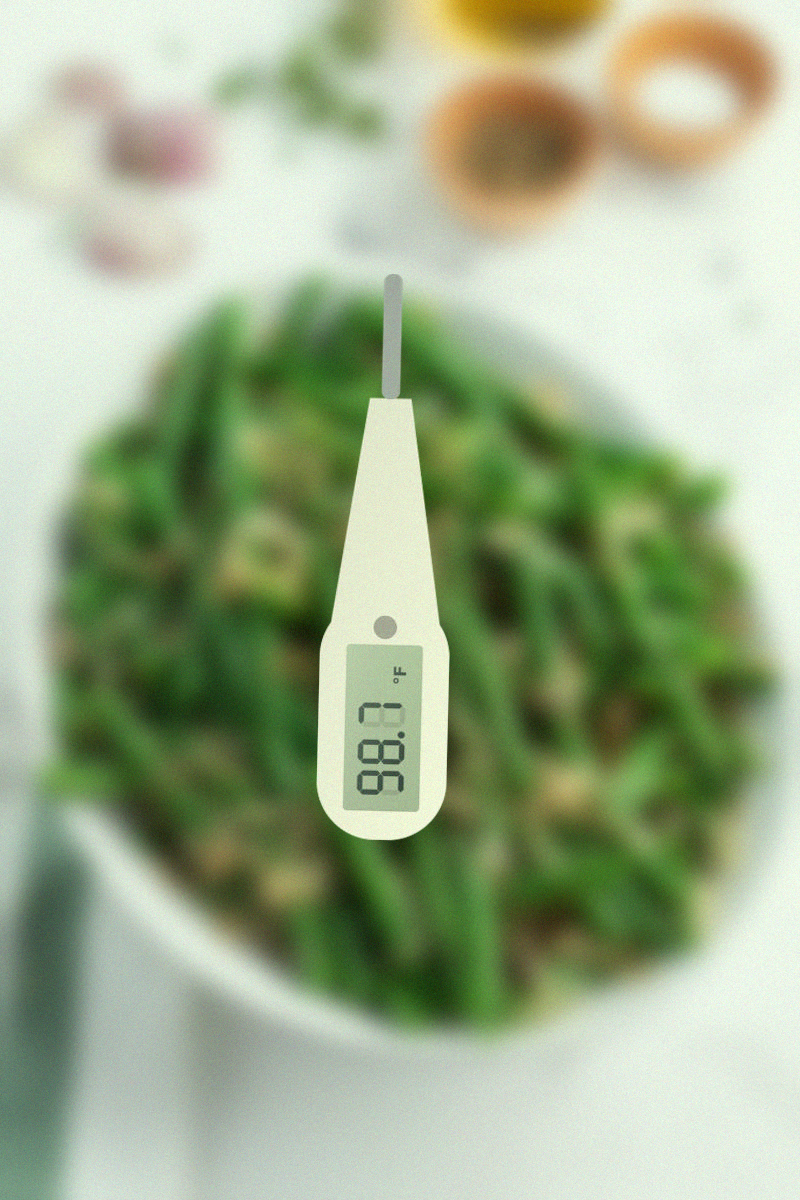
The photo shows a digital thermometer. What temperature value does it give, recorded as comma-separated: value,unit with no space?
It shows 98.7,°F
